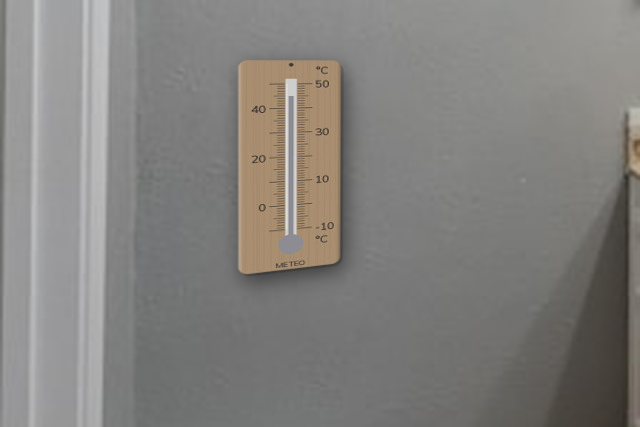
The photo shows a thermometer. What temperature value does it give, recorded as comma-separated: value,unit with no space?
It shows 45,°C
